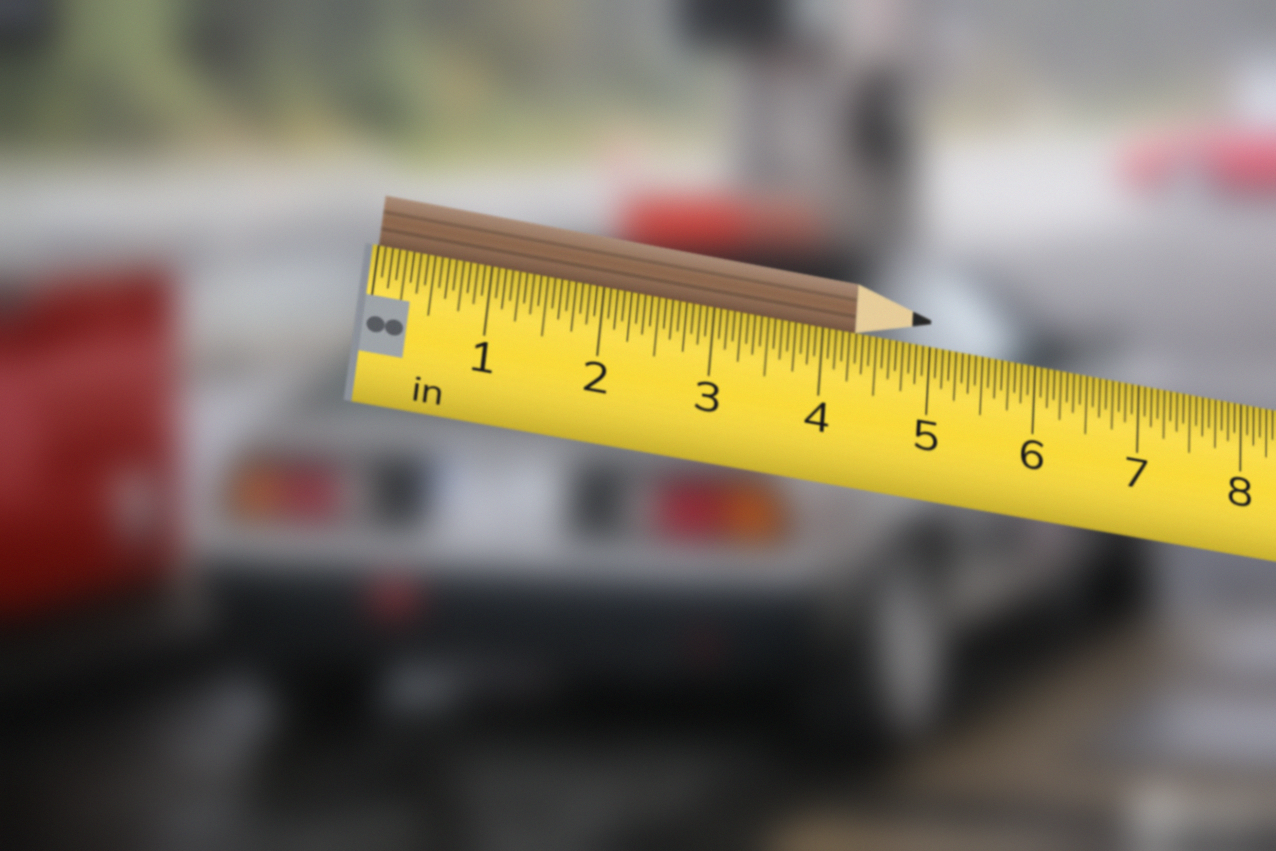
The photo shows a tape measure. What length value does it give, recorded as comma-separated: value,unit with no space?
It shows 5,in
